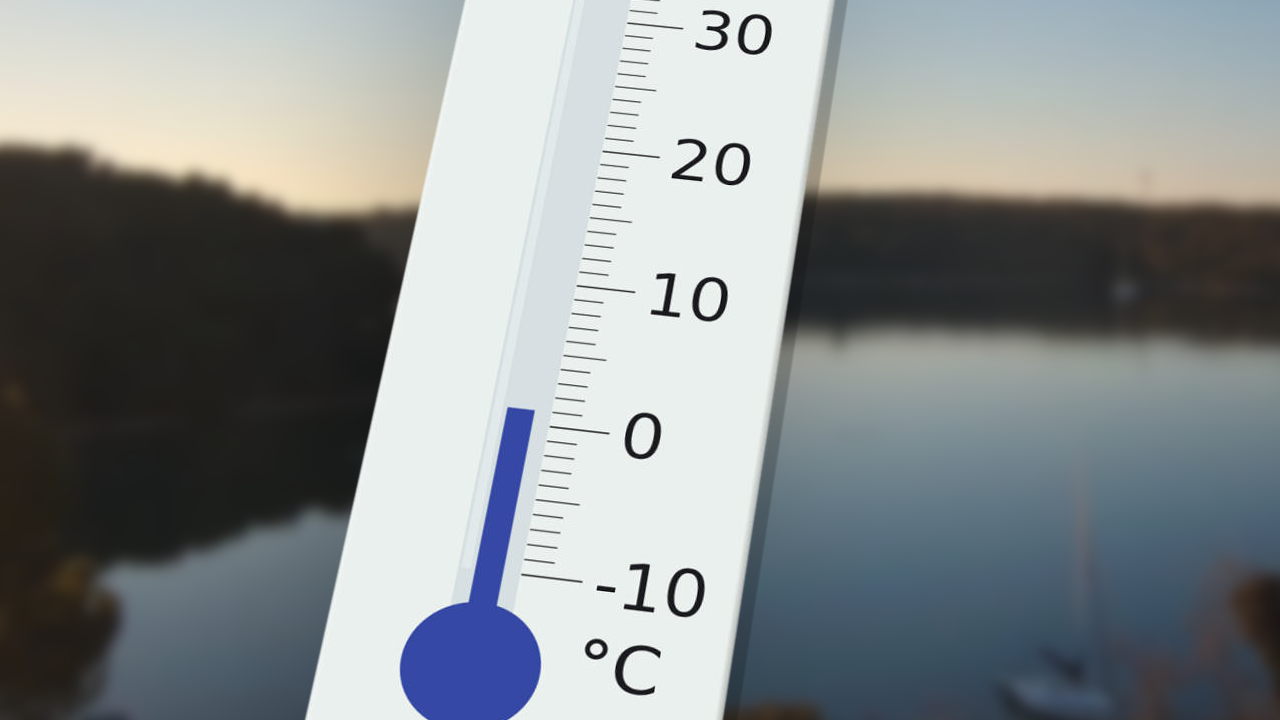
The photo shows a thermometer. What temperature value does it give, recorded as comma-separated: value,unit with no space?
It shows 1,°C
